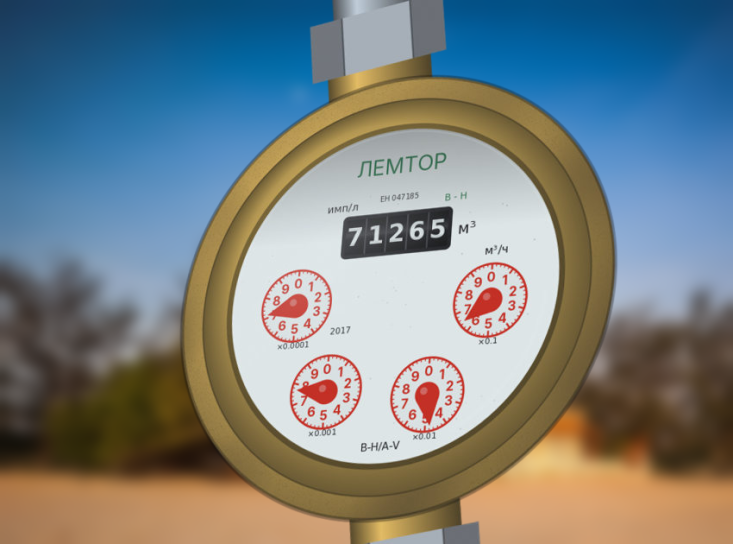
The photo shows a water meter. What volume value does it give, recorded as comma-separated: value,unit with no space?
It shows 71265.6477,m³
